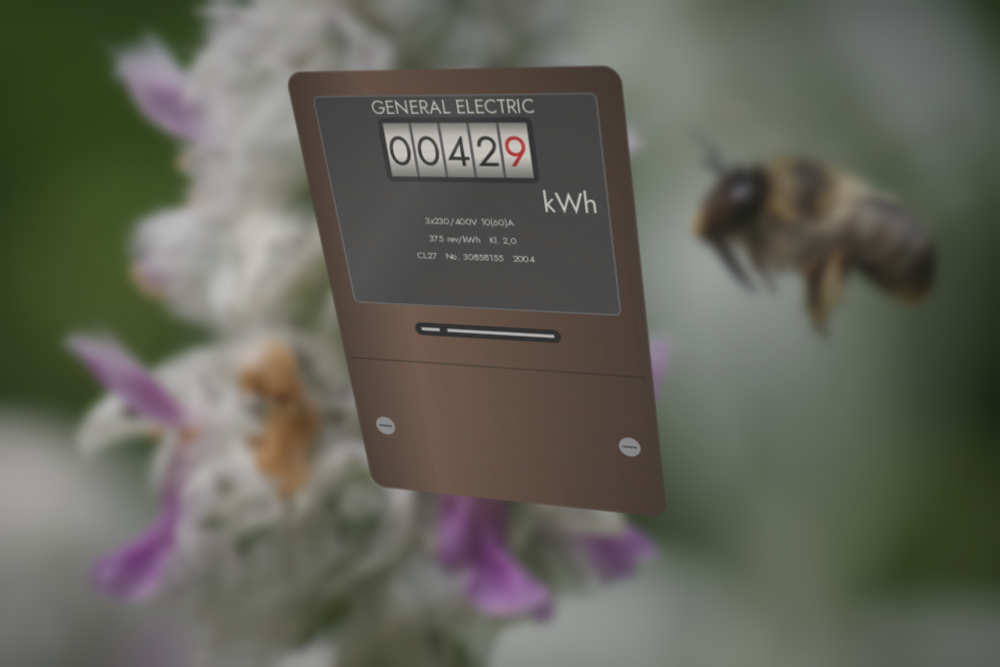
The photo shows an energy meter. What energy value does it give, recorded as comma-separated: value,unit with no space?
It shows 42.9,kWh
